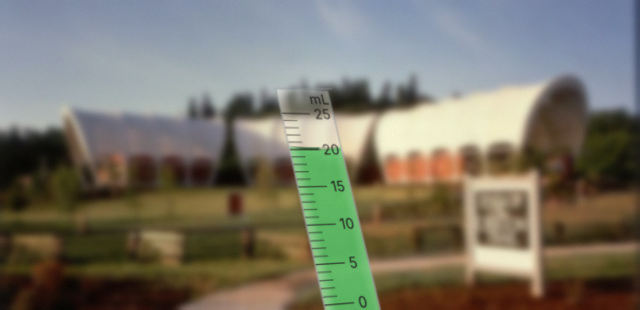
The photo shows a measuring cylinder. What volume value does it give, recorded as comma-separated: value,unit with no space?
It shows 20,mL
